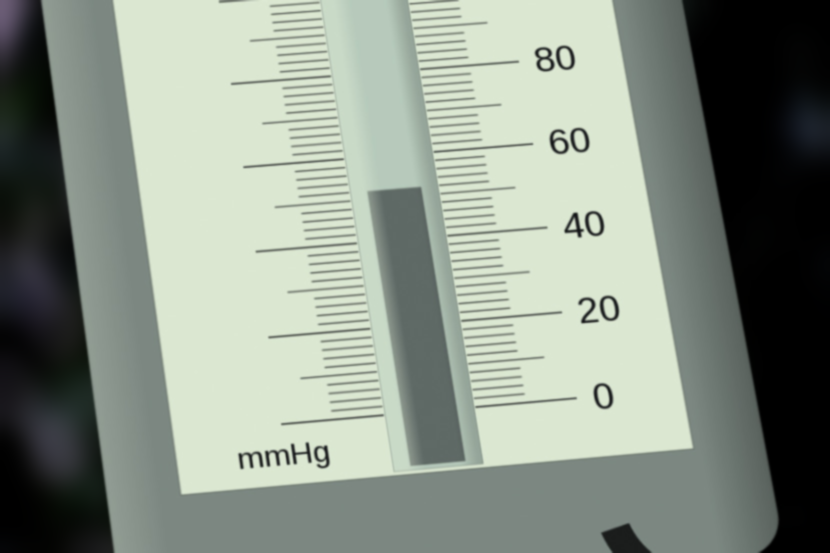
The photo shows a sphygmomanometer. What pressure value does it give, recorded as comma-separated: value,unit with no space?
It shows 52,mmHg
